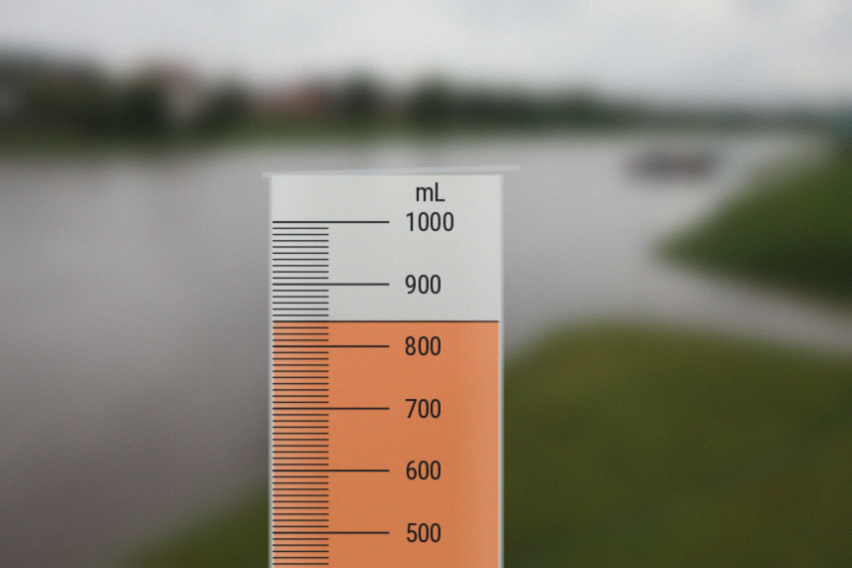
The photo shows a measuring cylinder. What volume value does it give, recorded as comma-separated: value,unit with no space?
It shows 840,mL
